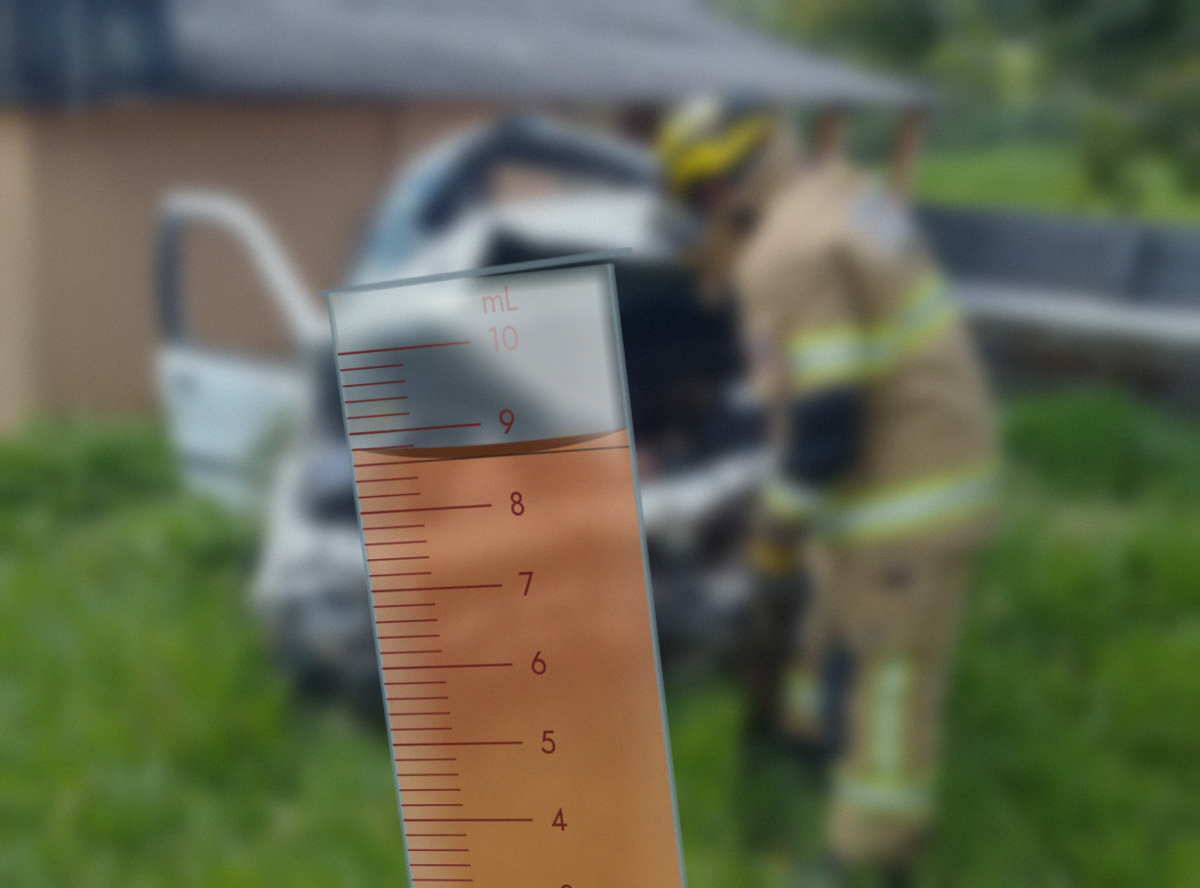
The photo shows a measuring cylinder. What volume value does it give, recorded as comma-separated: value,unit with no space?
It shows 8.6,mL
